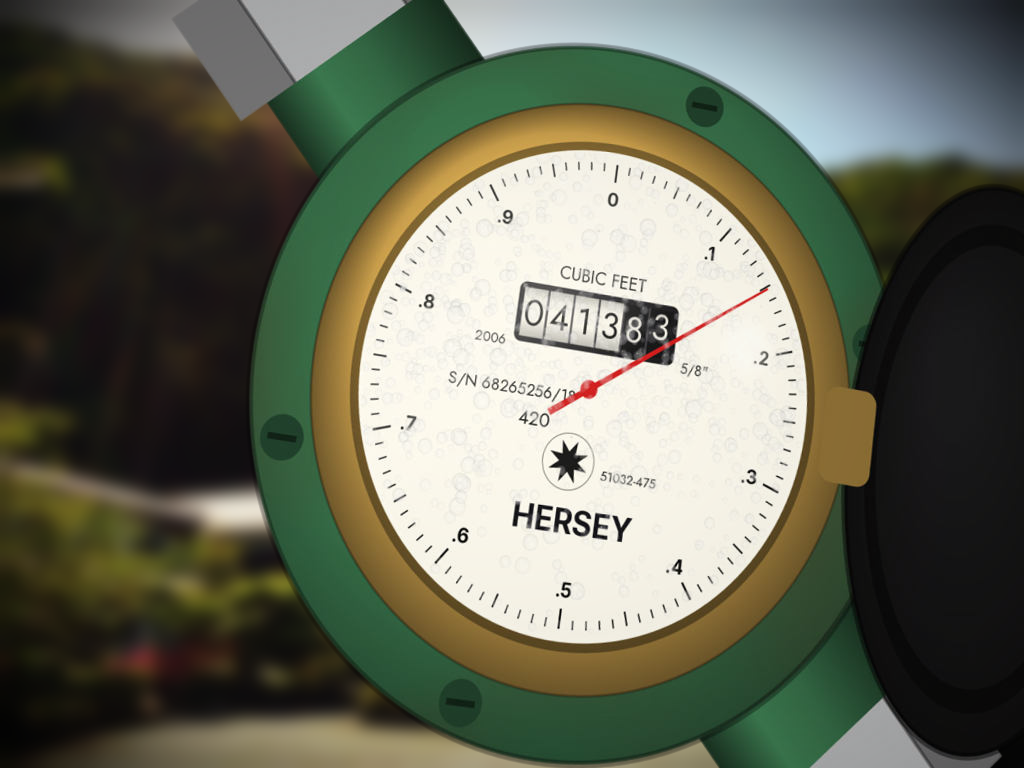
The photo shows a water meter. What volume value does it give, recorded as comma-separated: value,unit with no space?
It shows 41383.15,ft³
